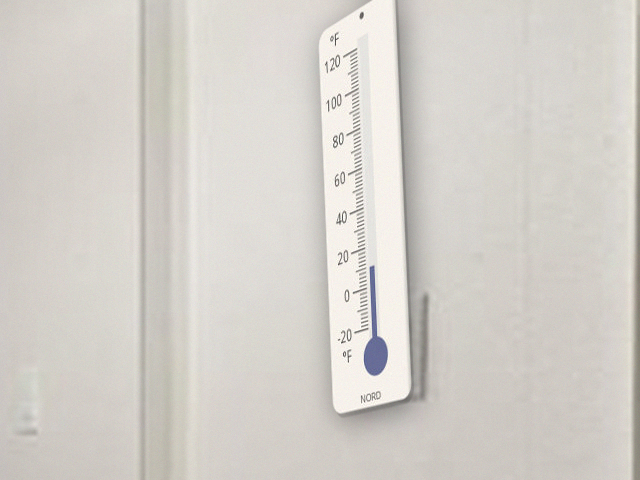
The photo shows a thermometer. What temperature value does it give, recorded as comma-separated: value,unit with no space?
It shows 10,°F
